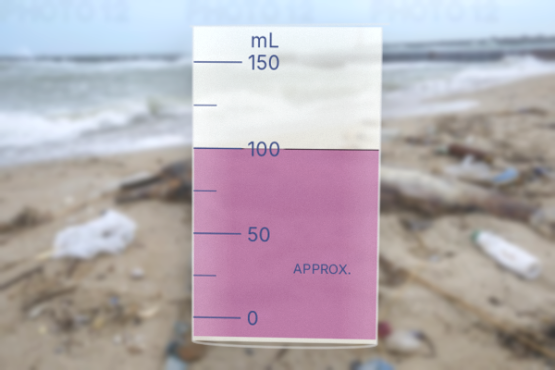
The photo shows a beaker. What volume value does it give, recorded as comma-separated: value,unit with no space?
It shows 100,mL
